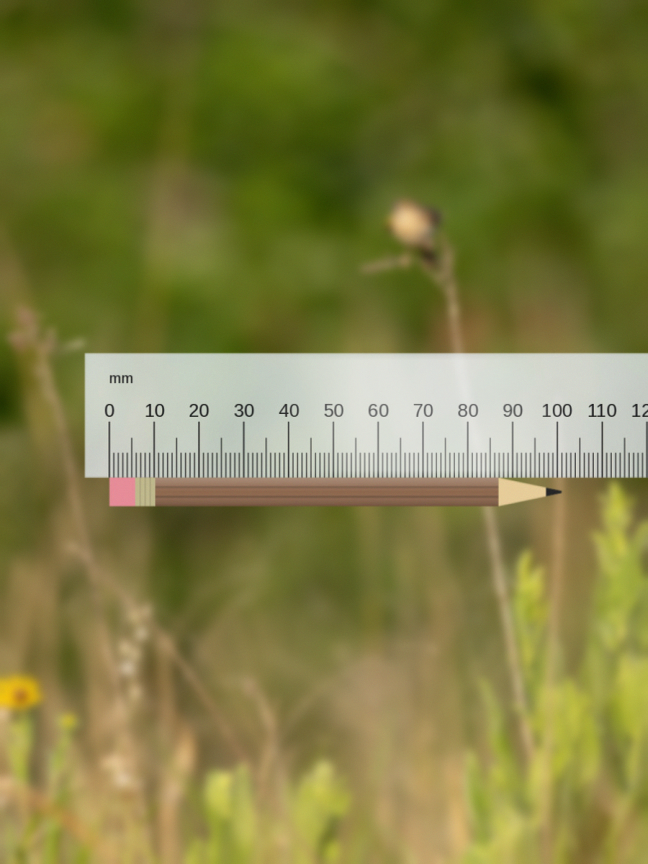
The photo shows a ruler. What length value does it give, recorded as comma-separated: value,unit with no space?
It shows 101,mm
